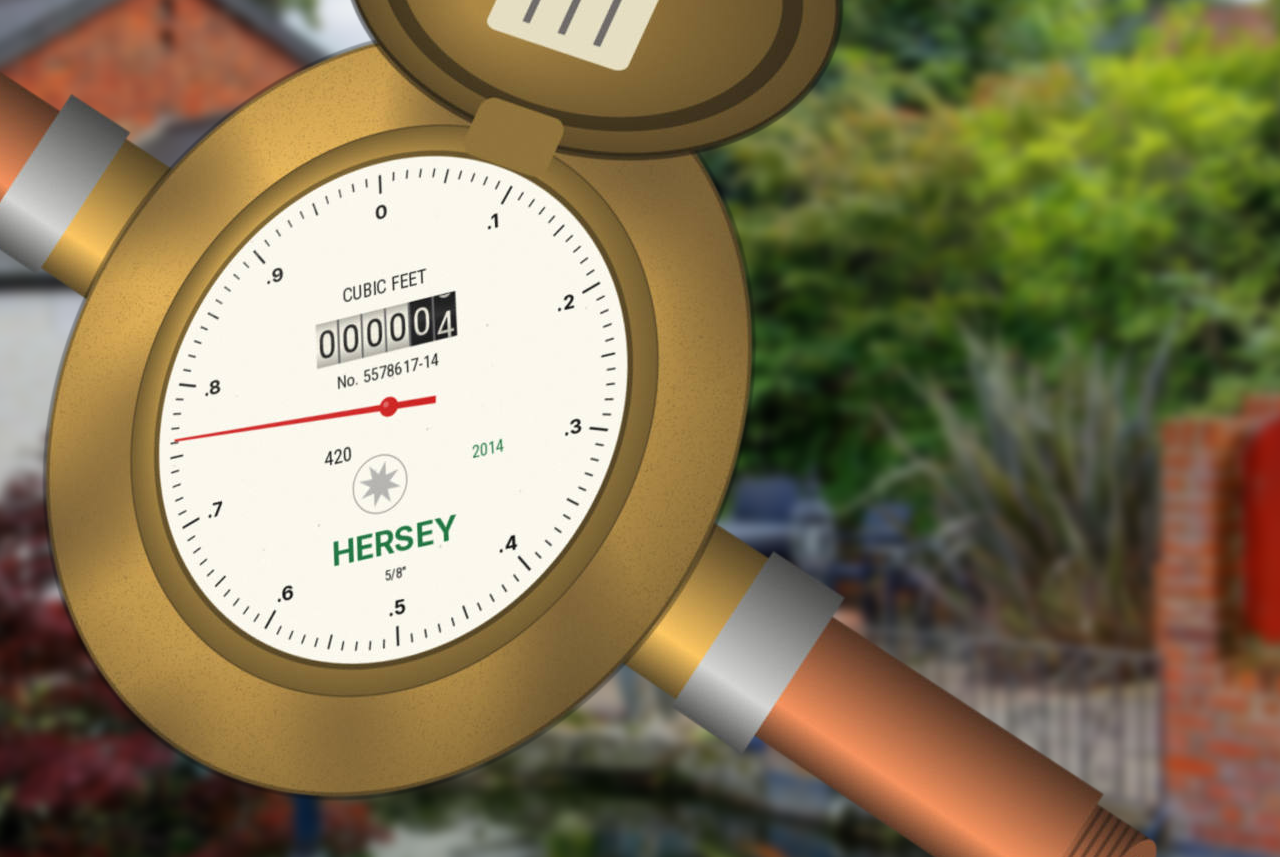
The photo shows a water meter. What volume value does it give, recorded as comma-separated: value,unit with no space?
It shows 3.76,ft³
